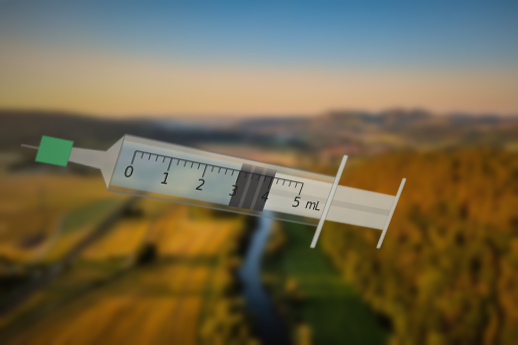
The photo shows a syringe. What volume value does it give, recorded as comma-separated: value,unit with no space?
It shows 3,mL
